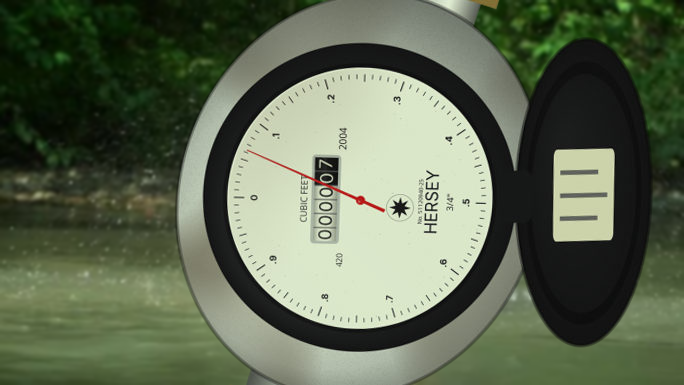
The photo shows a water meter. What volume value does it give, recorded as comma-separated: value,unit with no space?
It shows 7.06,ft³
